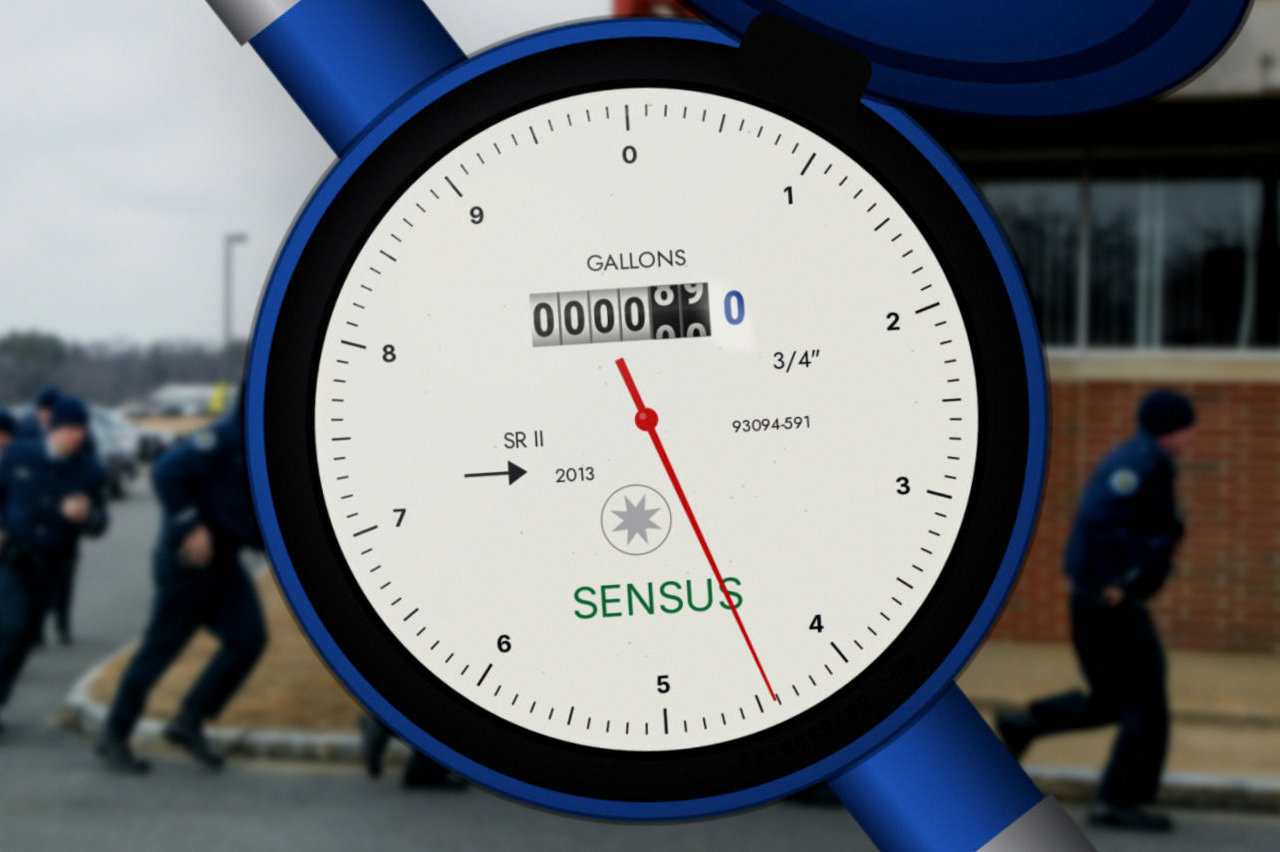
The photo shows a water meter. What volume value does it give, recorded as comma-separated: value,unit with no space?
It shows 894.4,gal
